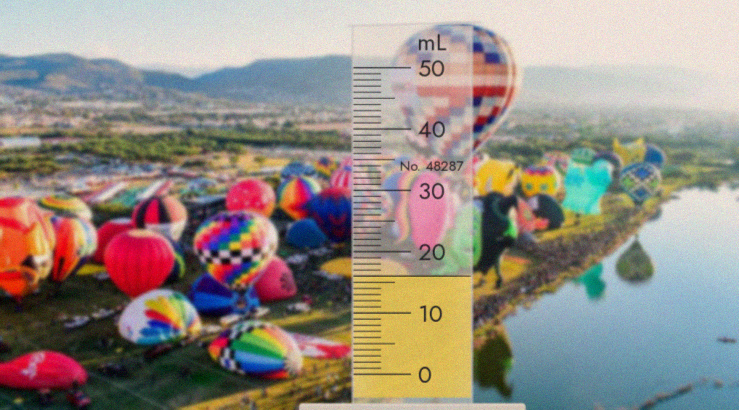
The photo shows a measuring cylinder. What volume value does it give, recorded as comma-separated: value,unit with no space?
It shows 16,mL
